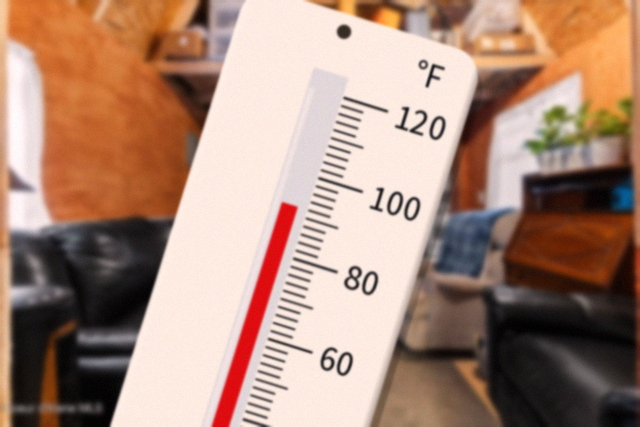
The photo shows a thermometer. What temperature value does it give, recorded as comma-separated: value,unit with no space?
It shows 92,°F
